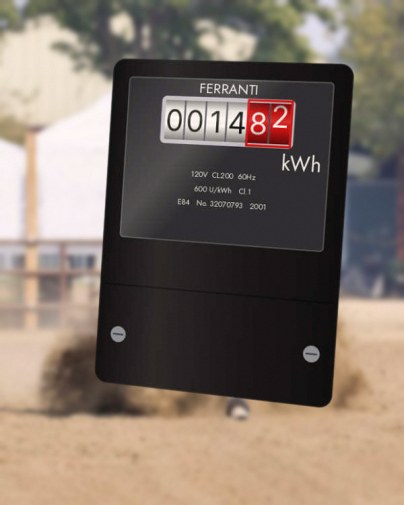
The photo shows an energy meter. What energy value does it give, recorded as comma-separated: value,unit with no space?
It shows 14.82,kWh
